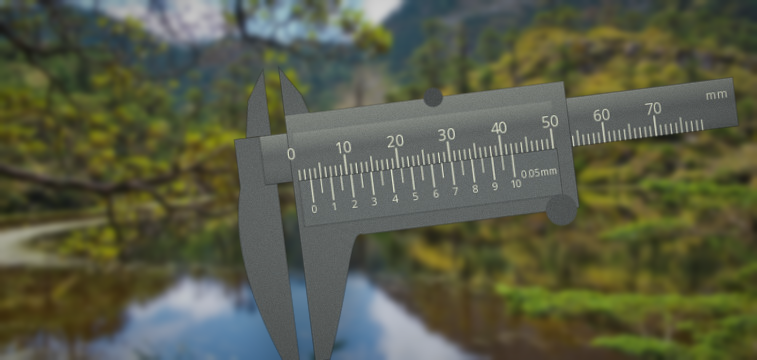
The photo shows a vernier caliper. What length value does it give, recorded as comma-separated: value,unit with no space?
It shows 3.0,mm
